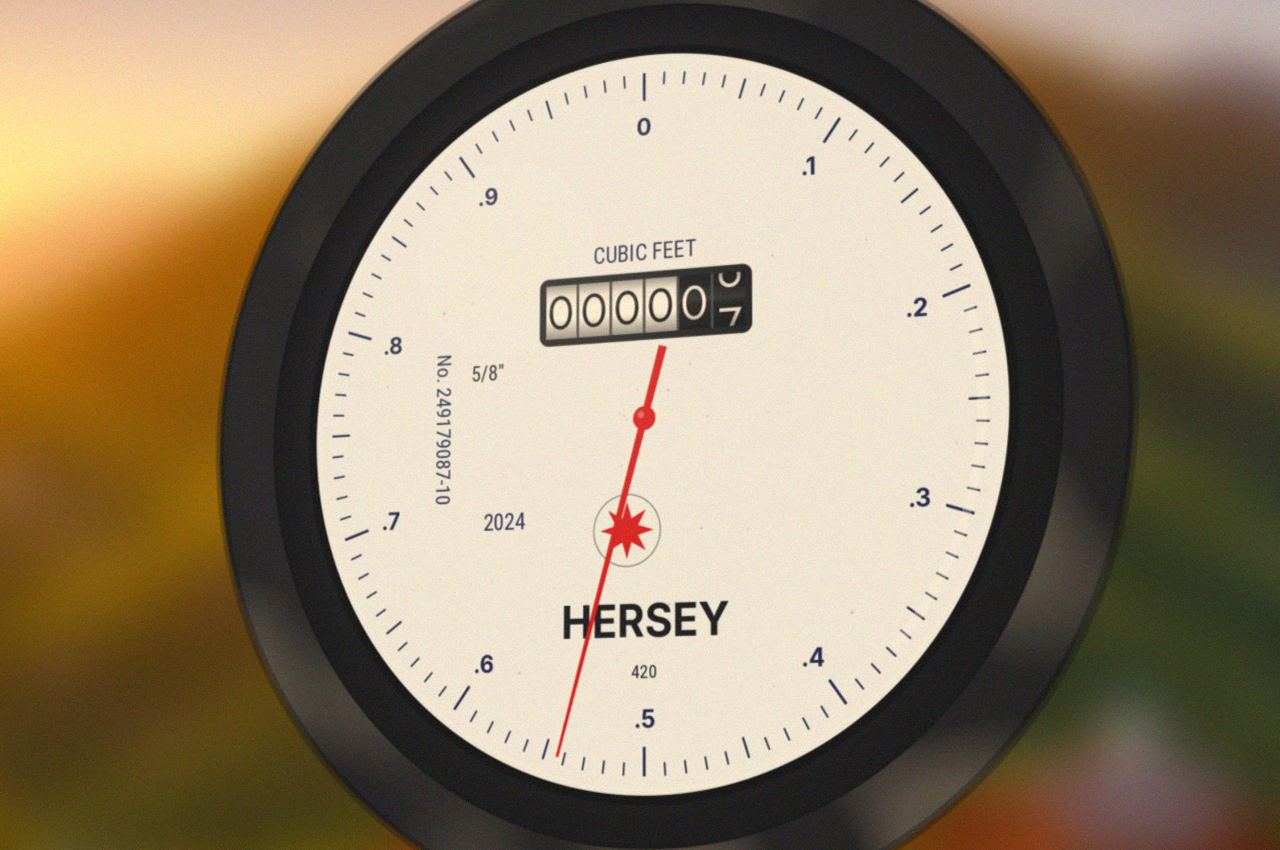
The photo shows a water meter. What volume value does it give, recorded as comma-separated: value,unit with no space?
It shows 6.54,ft³
